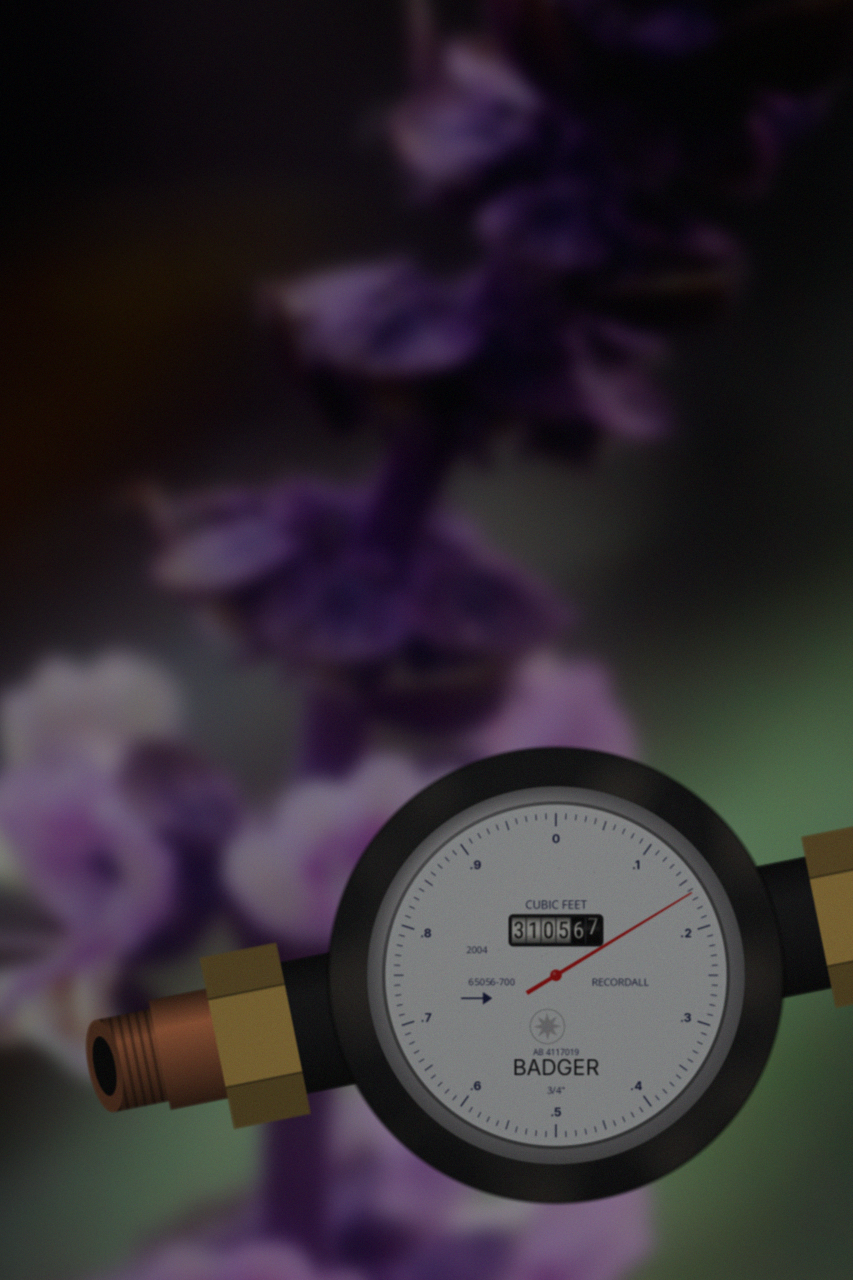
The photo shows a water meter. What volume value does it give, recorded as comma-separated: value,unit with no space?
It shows 310567.16,ft³
